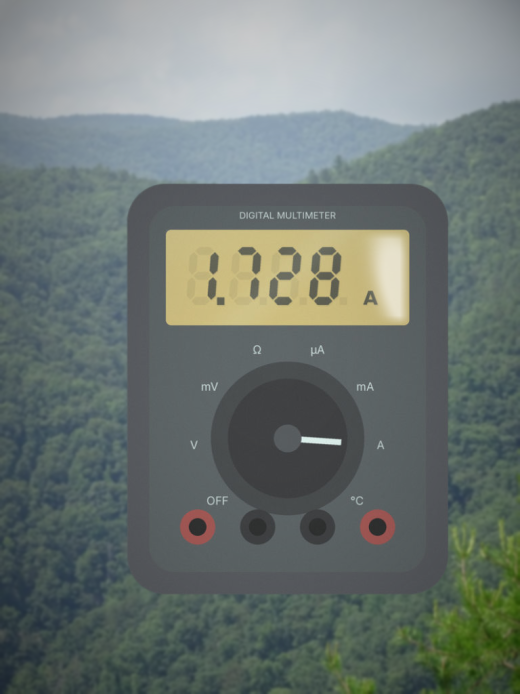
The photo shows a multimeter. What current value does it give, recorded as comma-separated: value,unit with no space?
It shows 1.728,A
